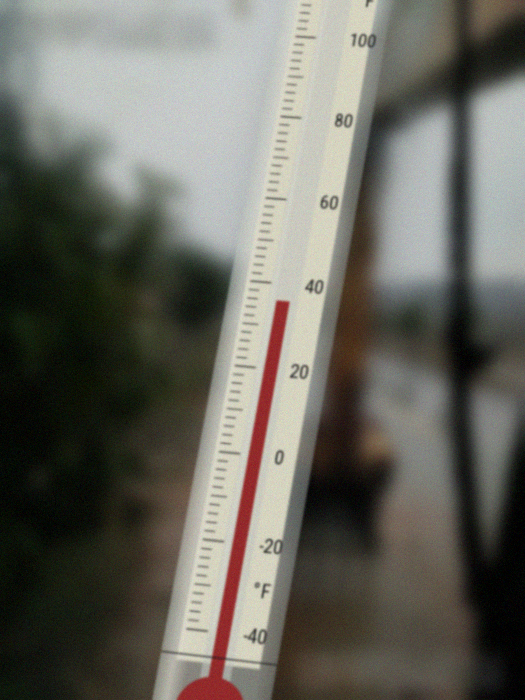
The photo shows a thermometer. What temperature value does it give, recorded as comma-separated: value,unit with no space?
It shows 36,°F
